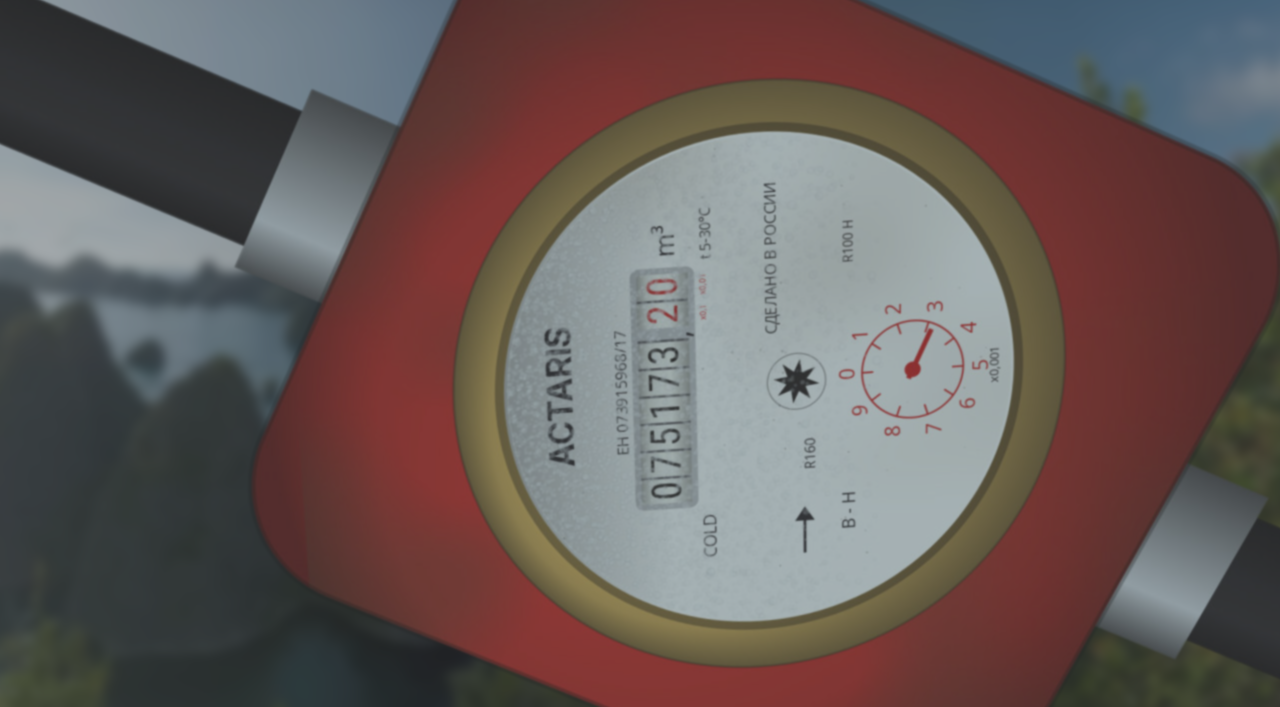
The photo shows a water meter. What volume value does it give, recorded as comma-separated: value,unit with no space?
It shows 75173.203,m³
